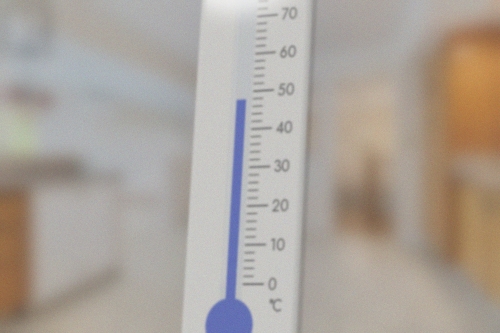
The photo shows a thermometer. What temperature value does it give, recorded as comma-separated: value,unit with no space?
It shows 48,°C
